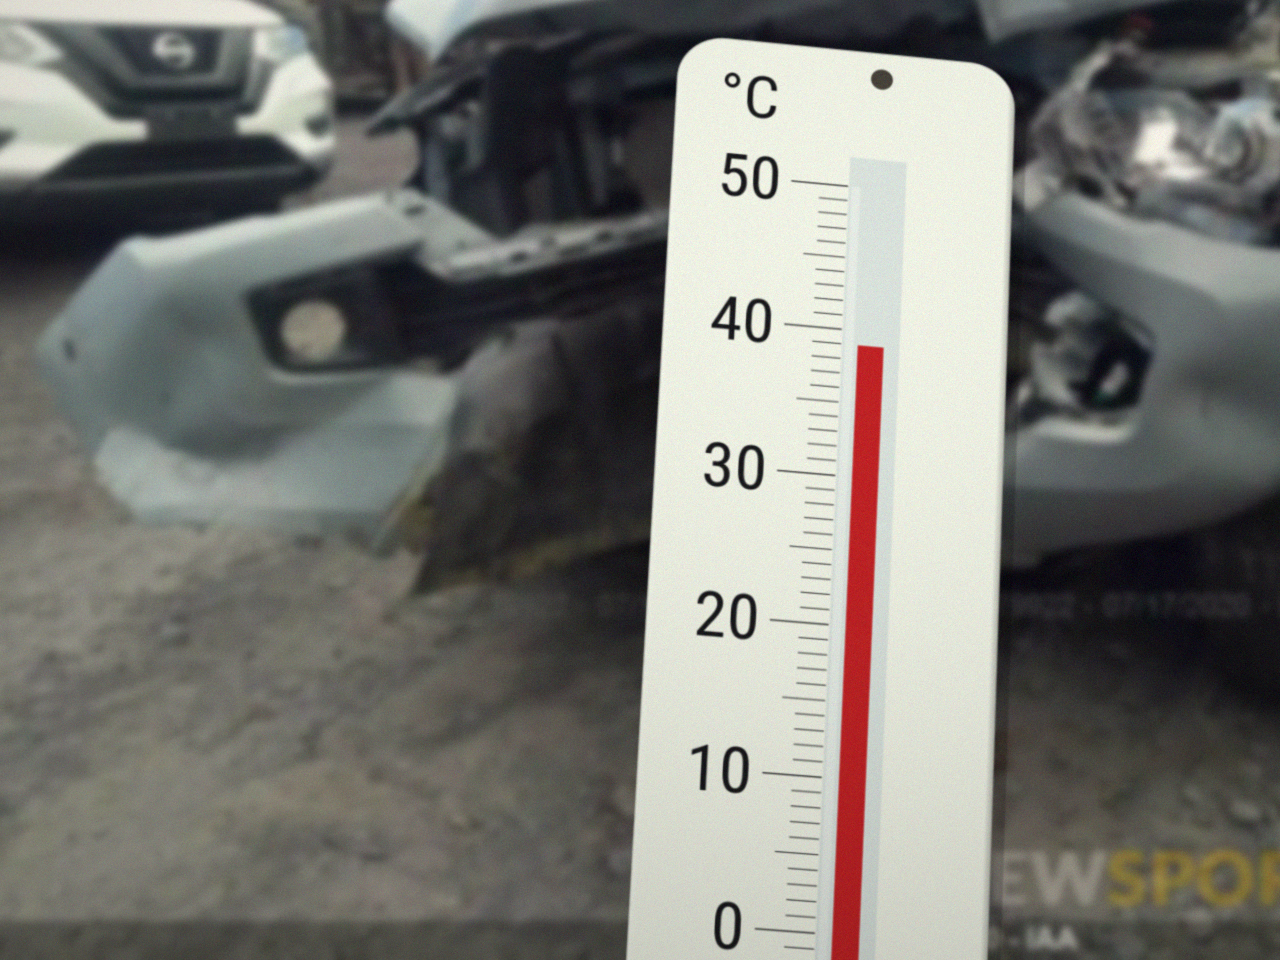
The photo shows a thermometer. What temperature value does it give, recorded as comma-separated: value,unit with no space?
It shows 39,°C
